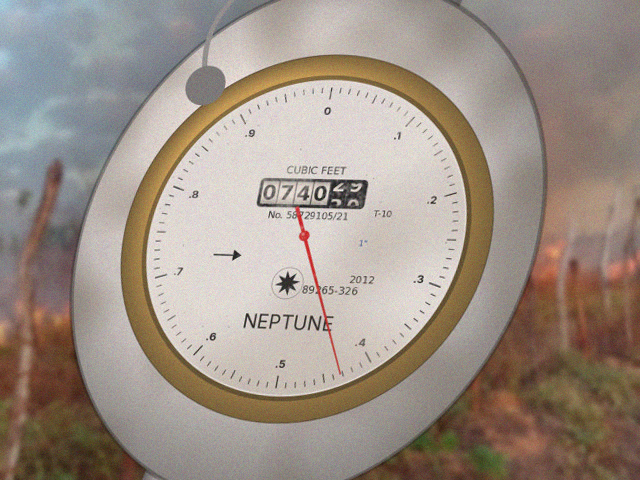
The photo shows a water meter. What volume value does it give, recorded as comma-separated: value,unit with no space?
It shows 74029.43,ft³
